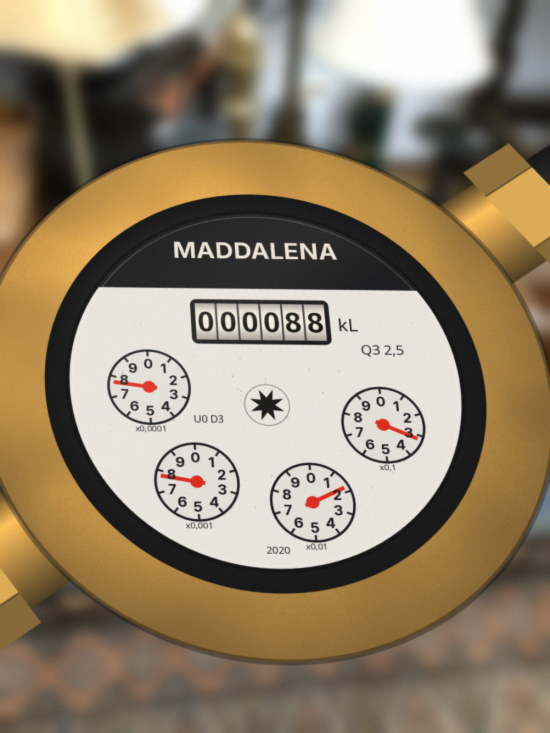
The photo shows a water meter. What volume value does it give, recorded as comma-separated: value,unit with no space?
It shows 88.3177,kL
